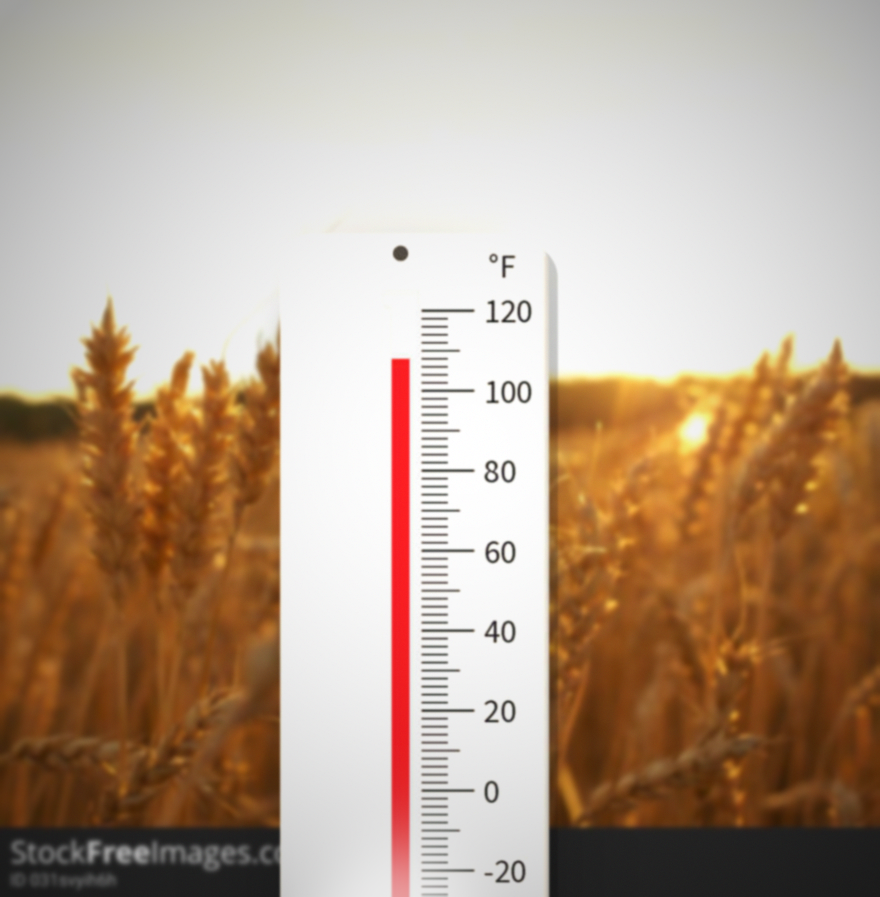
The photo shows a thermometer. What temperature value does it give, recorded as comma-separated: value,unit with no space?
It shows 108,°F
